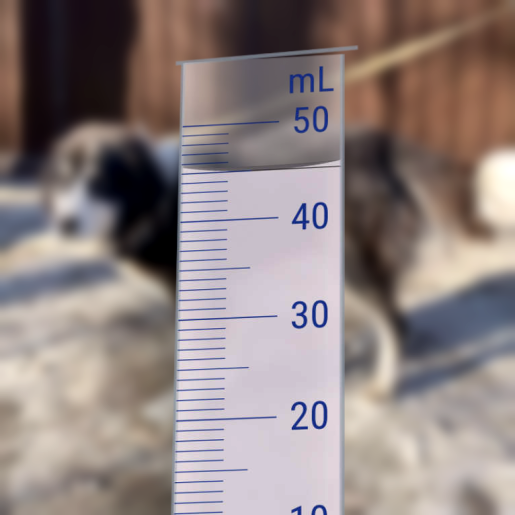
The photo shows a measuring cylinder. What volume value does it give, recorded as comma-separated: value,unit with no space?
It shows 45,mL
